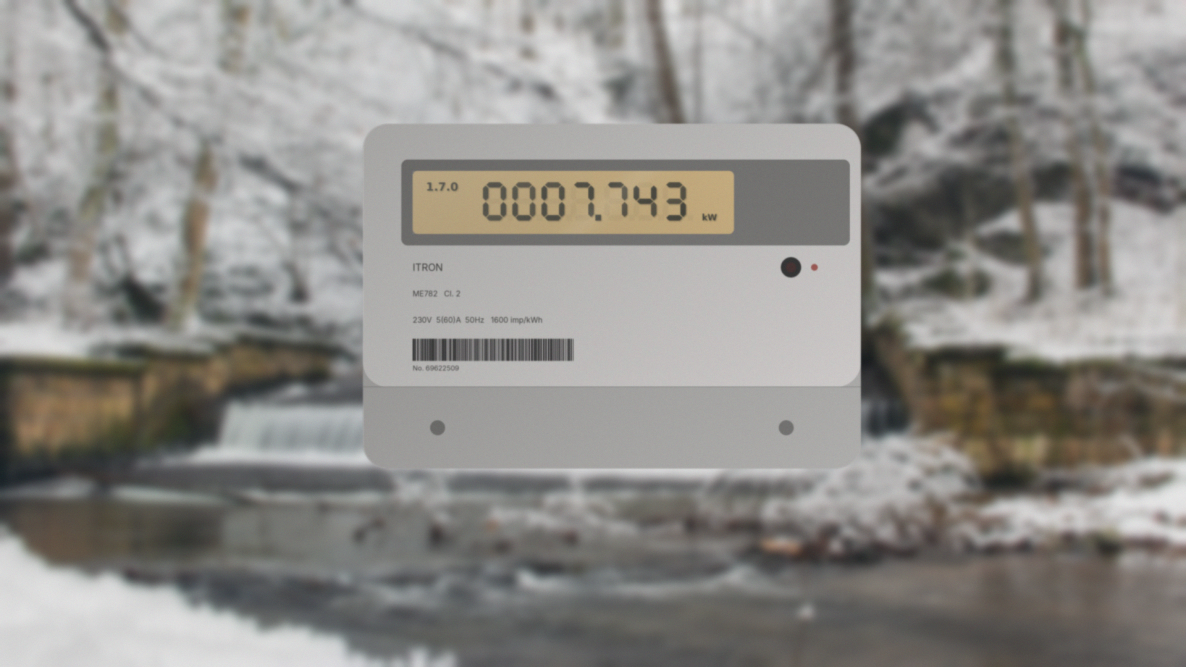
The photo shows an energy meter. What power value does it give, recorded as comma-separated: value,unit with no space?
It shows 7.743,kW
